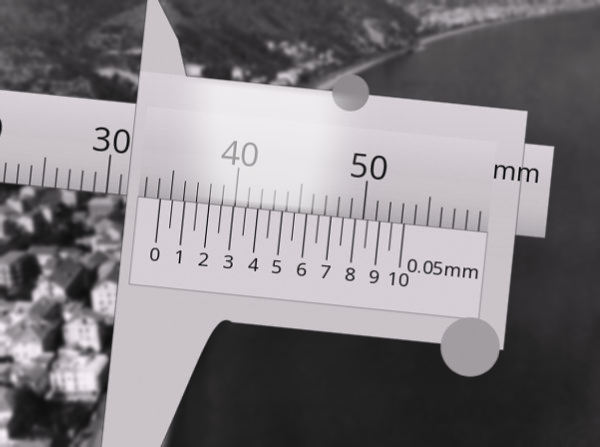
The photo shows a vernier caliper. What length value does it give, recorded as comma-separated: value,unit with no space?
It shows 34.2,mm
